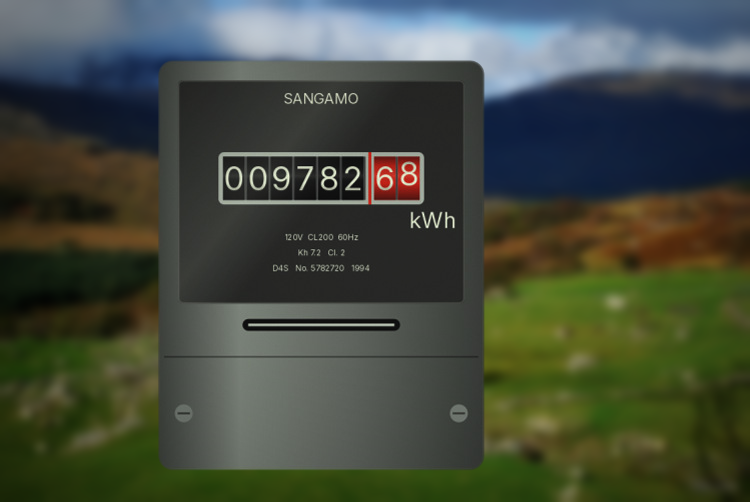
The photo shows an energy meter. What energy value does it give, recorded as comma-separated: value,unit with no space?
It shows 9782.68,kWh
